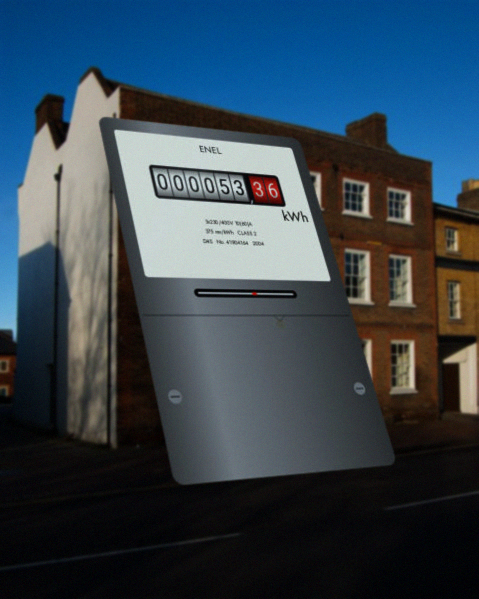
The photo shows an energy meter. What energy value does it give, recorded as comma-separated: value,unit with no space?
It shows 53.36,kWh
